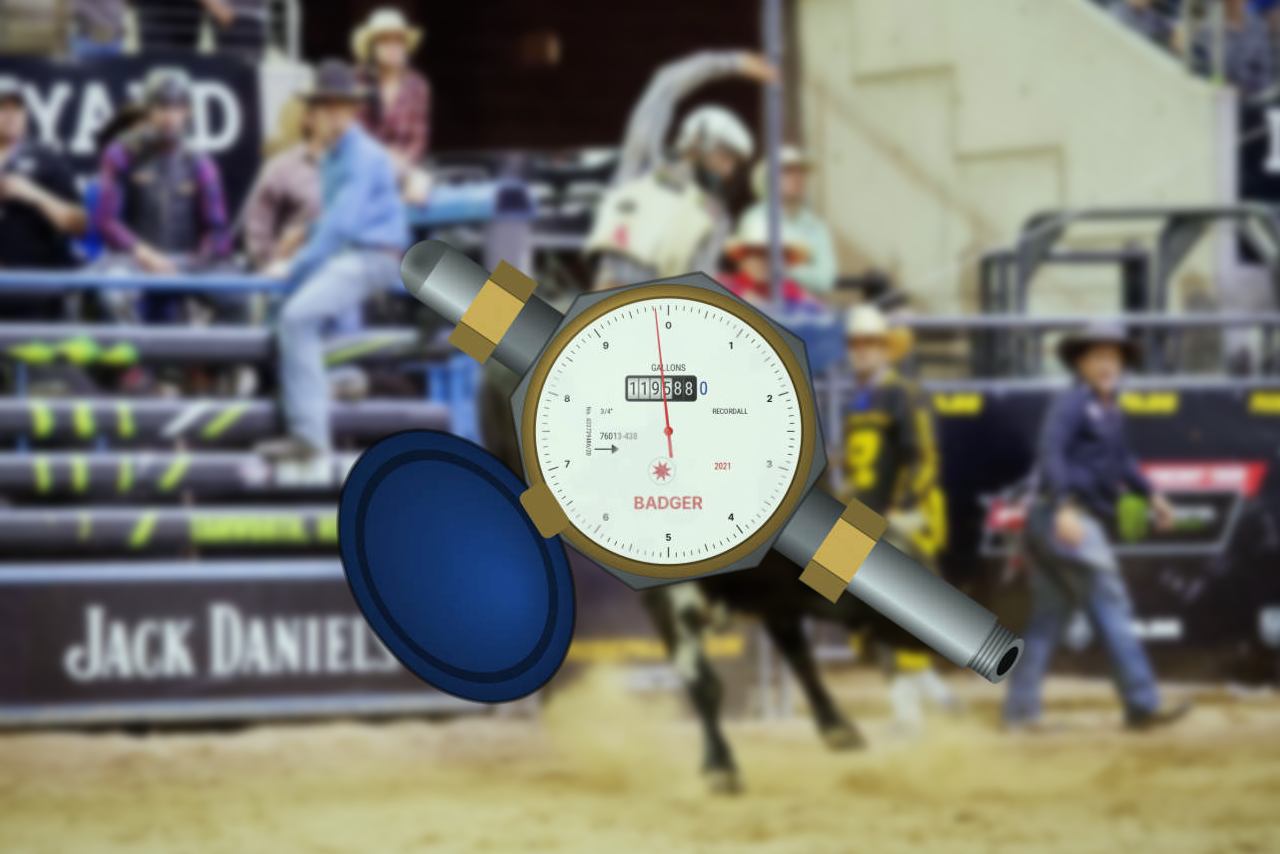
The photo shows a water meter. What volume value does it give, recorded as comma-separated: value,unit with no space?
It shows 1195879.8,gal
